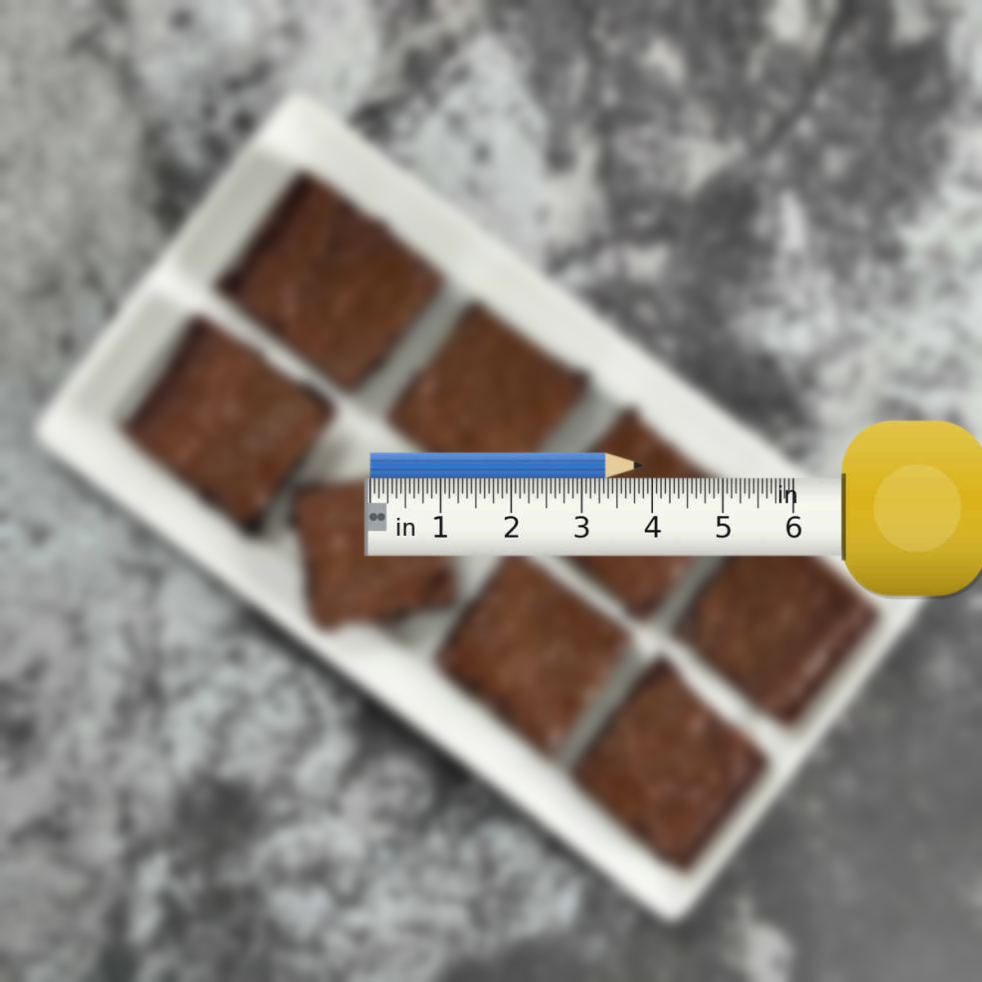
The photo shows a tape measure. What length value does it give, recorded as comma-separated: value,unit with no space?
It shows 3.875,in
